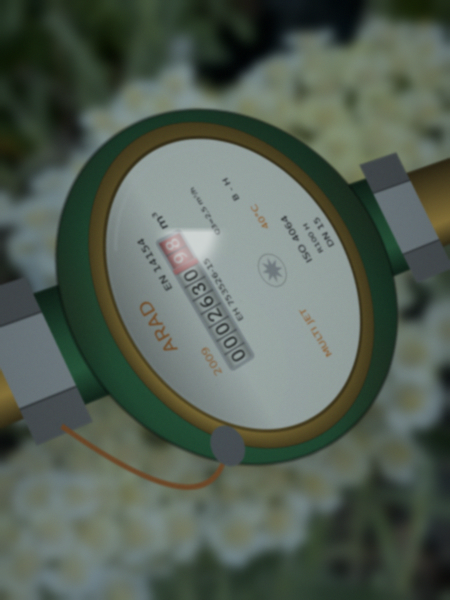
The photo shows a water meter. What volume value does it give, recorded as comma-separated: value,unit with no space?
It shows 2630.98,m³
